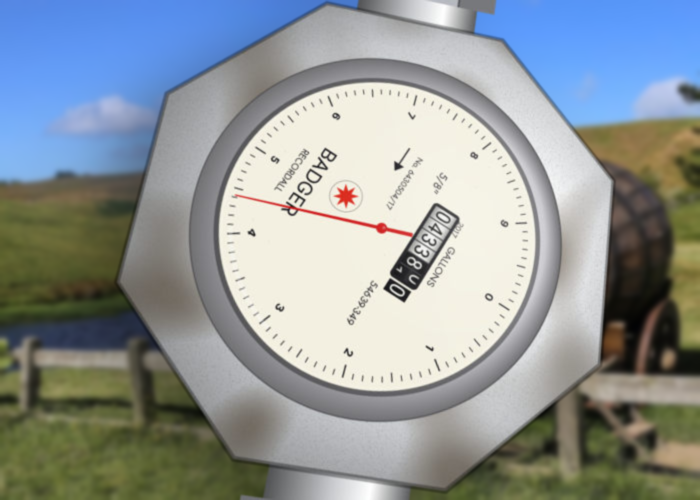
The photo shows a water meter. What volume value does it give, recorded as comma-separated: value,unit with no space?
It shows 433804.4,gal
